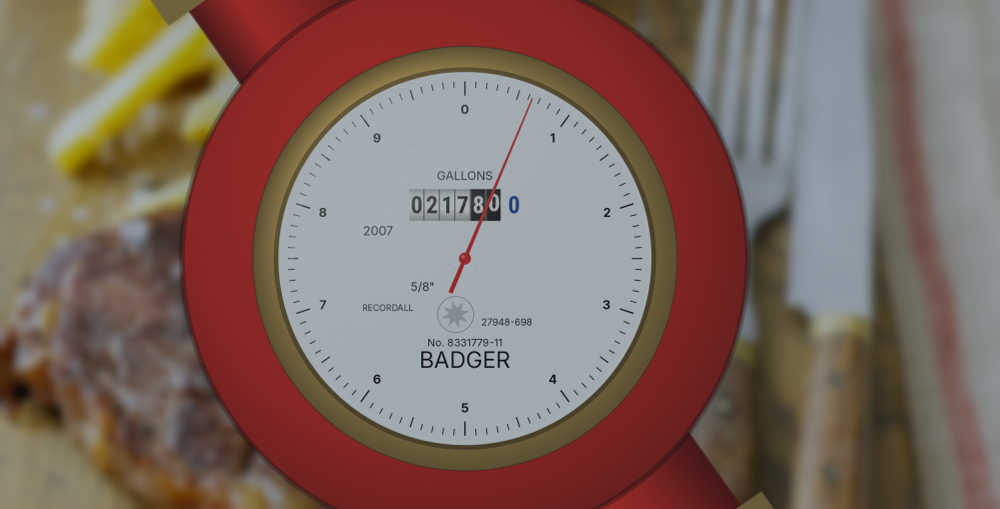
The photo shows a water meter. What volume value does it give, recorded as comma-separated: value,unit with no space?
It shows 217800.6,gal
